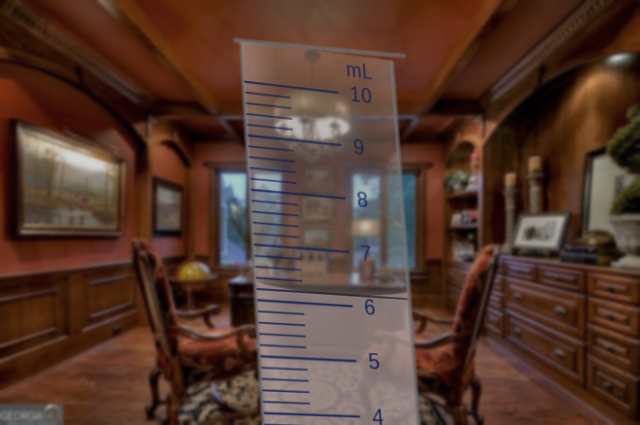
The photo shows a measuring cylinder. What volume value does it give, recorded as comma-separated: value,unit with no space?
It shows 6.2,mL
